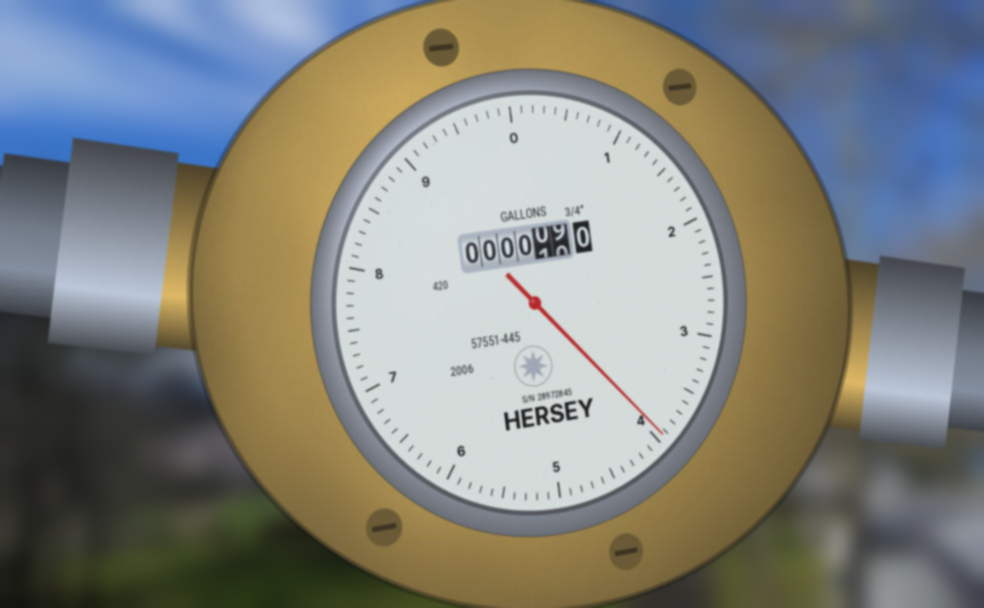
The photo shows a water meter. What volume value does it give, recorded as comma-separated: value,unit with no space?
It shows 93.9,gal
